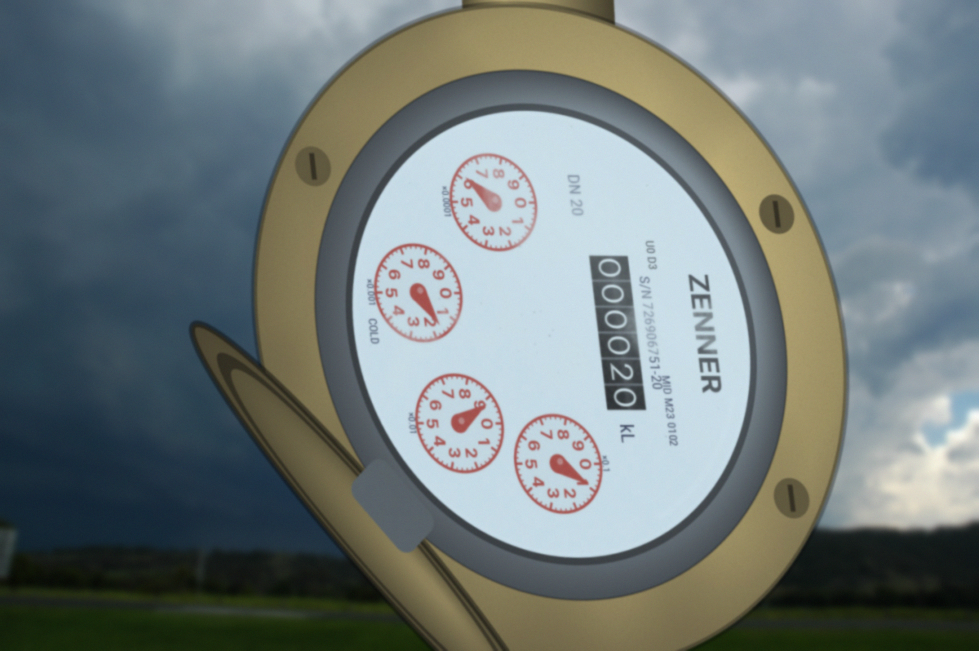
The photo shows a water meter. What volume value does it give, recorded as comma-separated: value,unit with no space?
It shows 20.0916,kL
